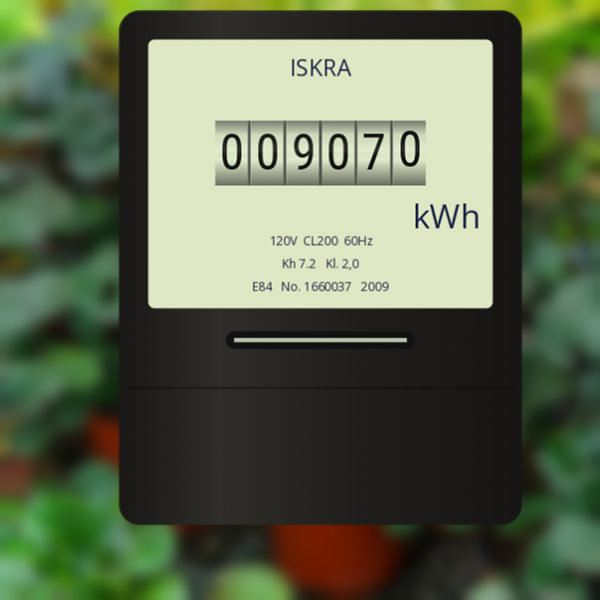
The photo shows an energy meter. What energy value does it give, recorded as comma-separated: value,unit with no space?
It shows 9070,kWh
